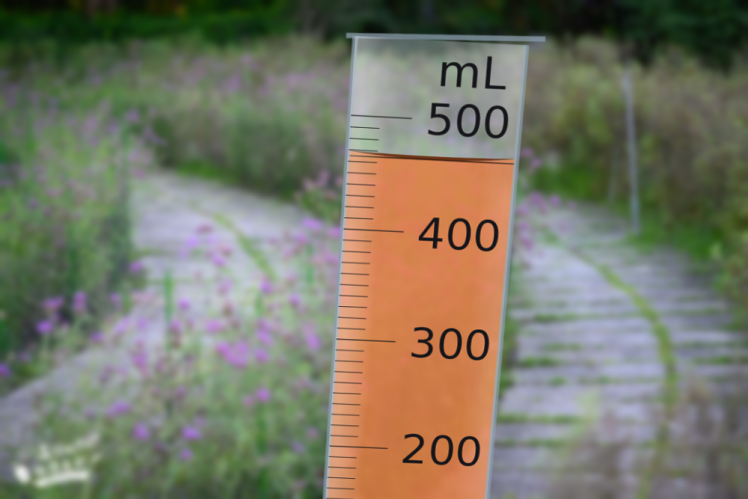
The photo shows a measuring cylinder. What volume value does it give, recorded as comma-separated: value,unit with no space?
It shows 465,mL
